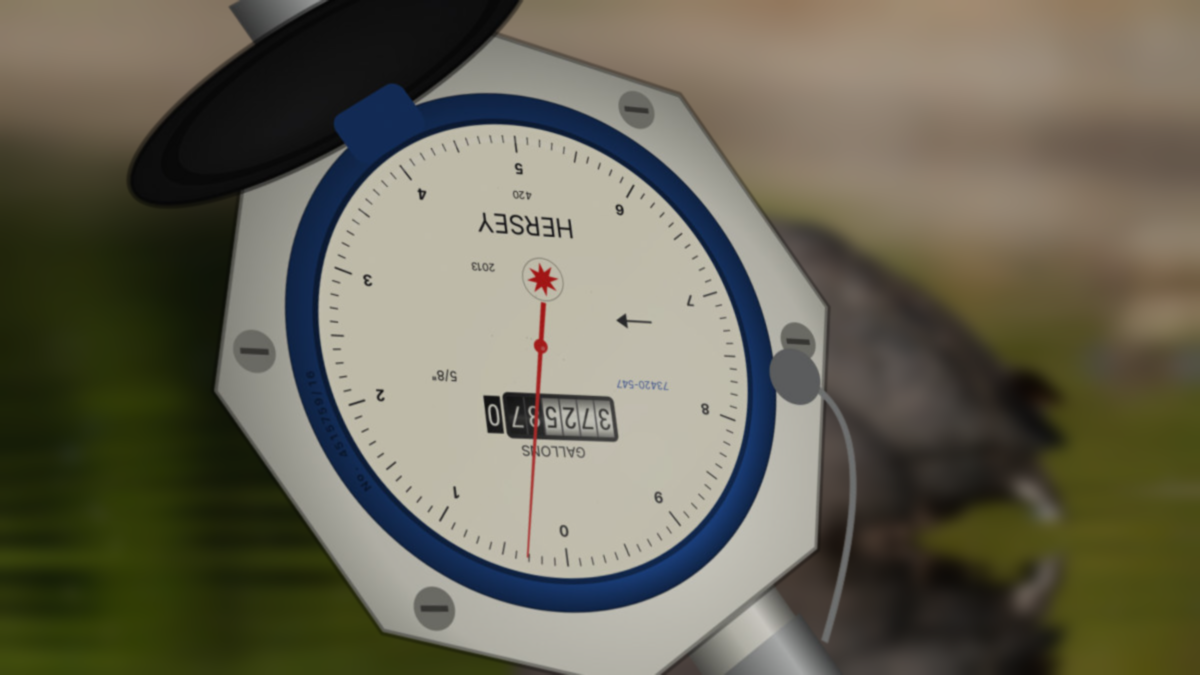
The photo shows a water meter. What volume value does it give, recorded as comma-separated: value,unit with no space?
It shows 3725870.3,gal
